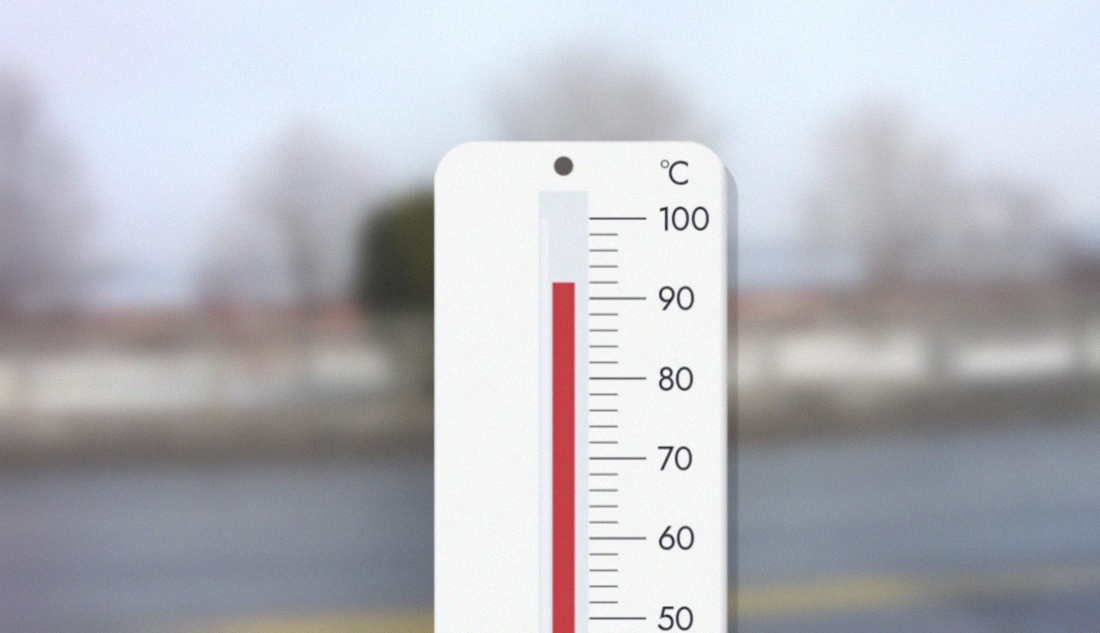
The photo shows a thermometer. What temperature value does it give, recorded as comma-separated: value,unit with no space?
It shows 92,°C
